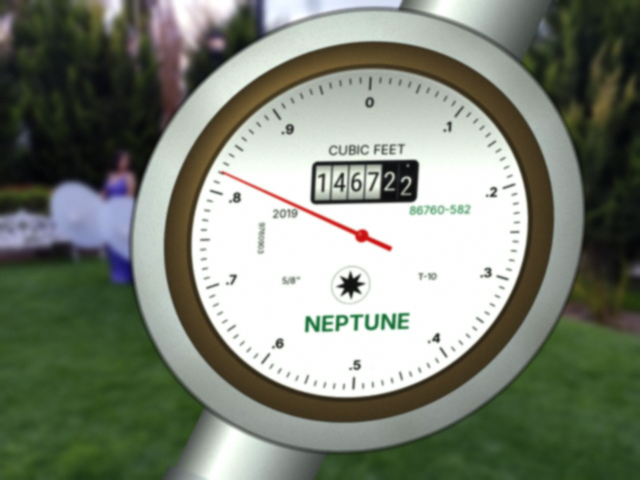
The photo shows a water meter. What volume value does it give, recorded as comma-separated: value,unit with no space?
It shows 146721.82,ft³
